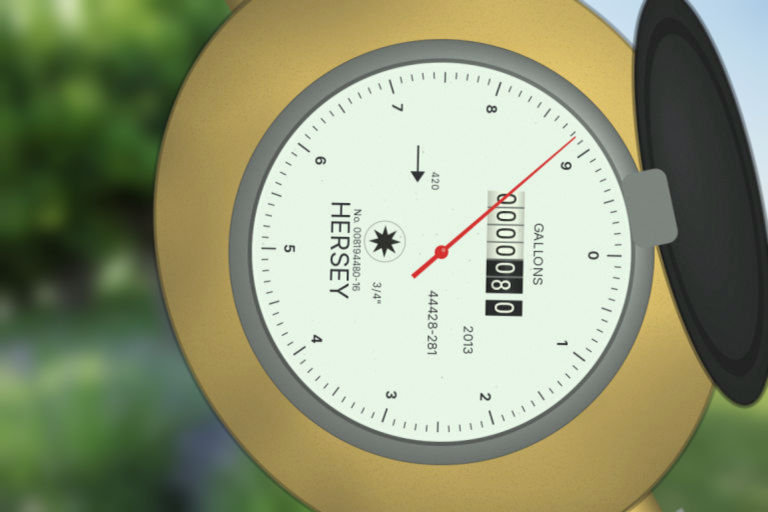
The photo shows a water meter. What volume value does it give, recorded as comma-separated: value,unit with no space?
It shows 78.8,gal
